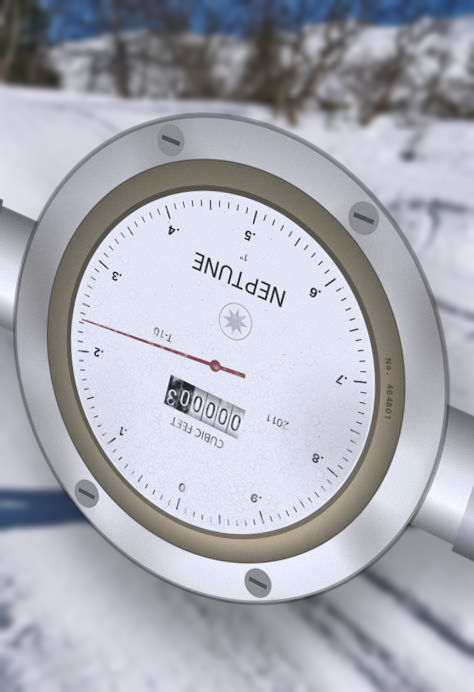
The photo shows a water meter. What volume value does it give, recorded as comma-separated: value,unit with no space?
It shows 3.23,ft³
